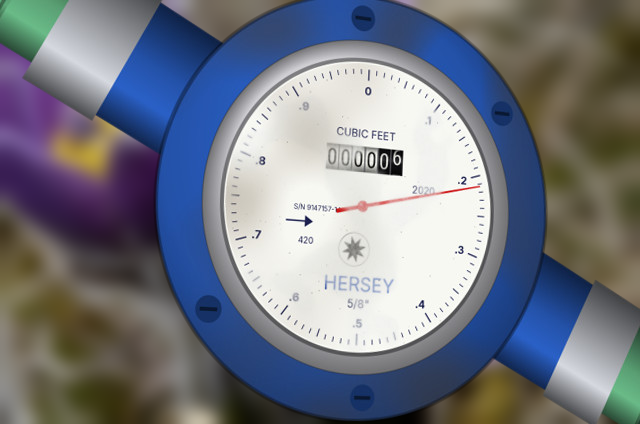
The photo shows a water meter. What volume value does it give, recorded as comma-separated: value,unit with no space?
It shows 6.21,ft³
